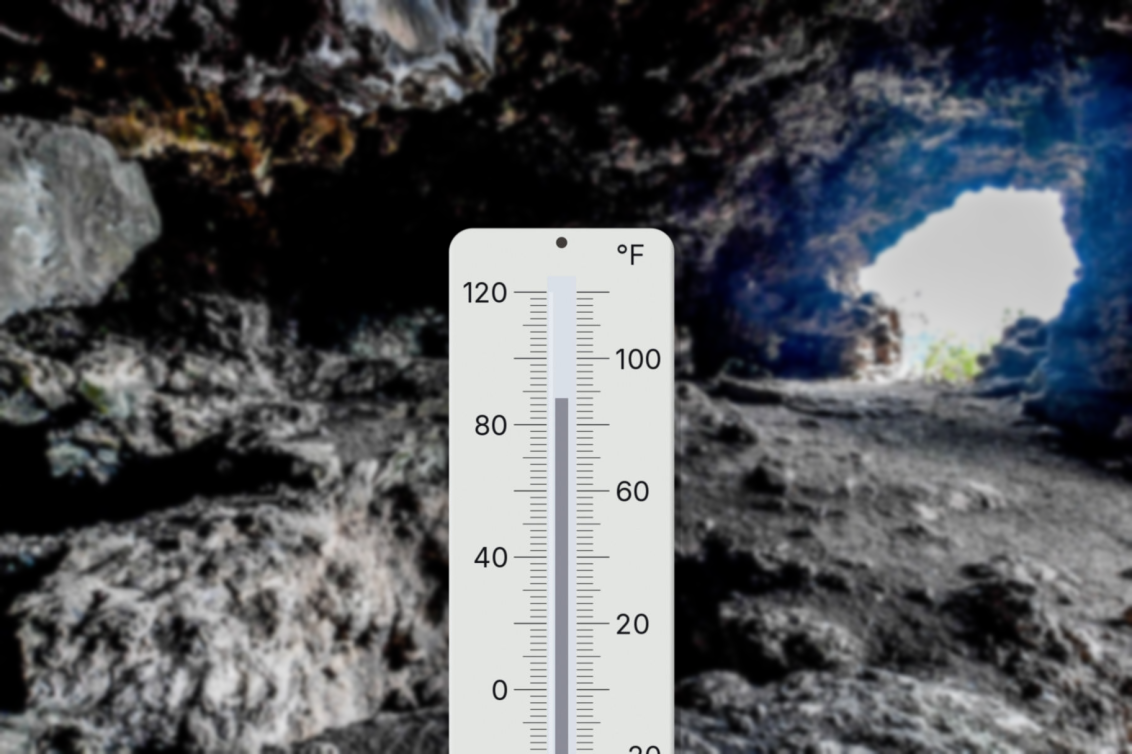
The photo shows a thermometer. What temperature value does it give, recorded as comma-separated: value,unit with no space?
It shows 88,°F
